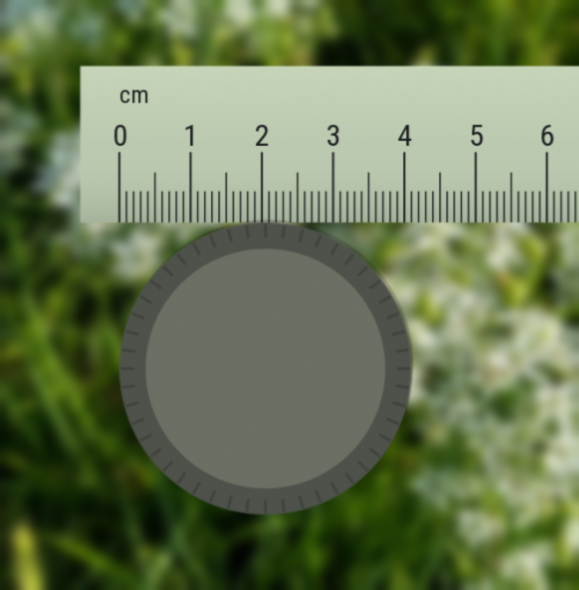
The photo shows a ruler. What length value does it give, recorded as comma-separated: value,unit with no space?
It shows 4.1,cm
